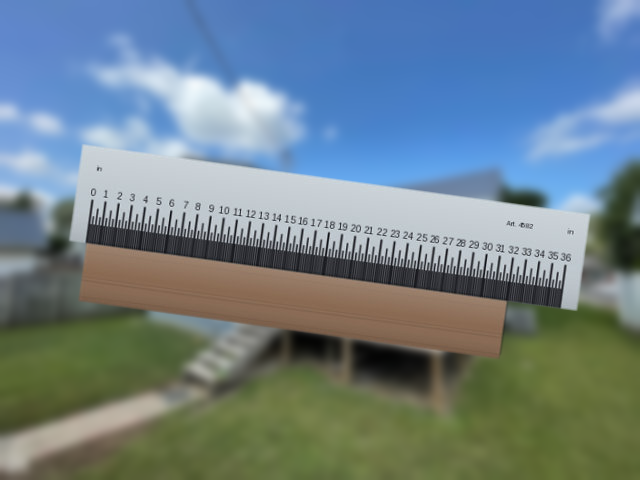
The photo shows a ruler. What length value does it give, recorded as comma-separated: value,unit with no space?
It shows 32,in
